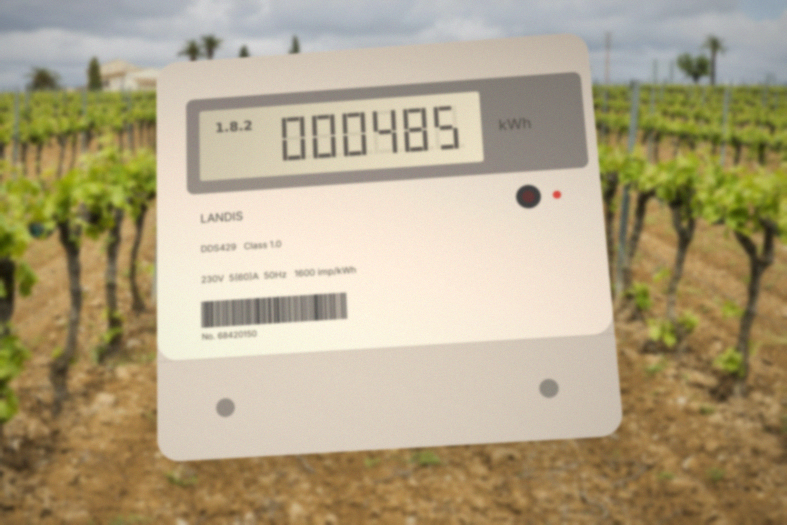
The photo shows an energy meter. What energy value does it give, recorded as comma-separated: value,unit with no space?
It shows 485,kWh
